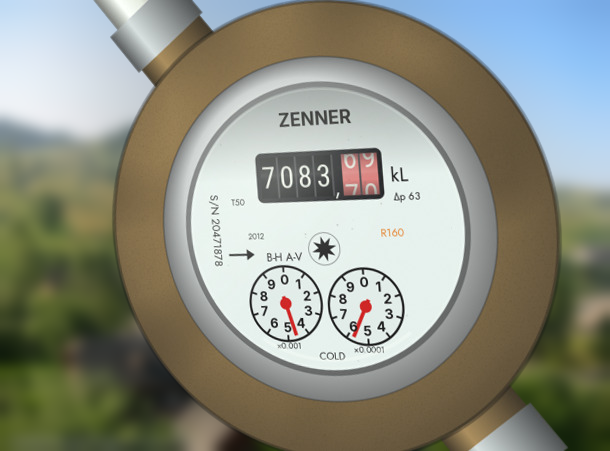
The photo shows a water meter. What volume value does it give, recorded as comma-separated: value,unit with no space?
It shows 7083.6945,kL
